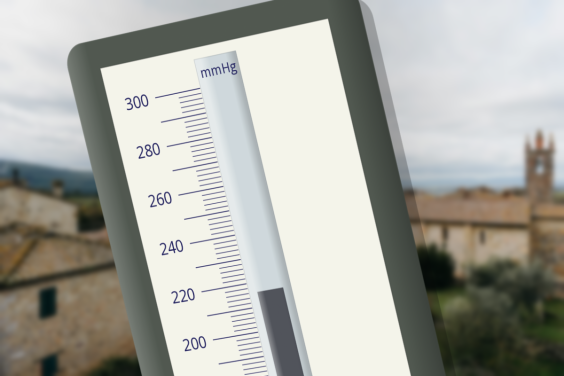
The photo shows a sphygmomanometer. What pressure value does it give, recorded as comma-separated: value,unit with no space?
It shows 216,mmHg
